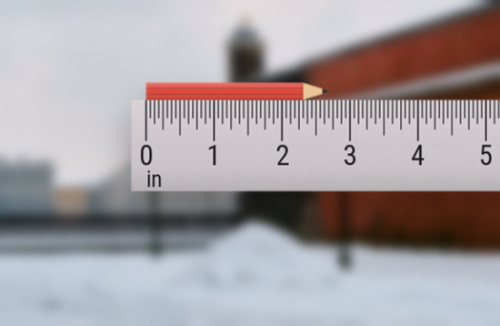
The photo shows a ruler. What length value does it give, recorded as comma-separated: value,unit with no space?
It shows 2.6875,in
